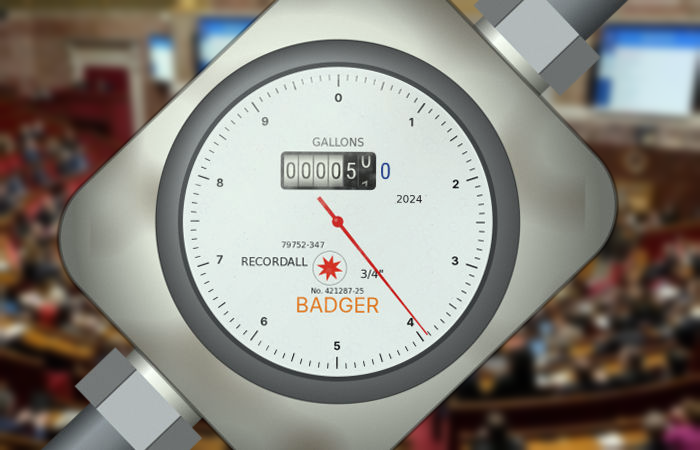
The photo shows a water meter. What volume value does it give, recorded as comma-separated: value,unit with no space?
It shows 503.9,gal
